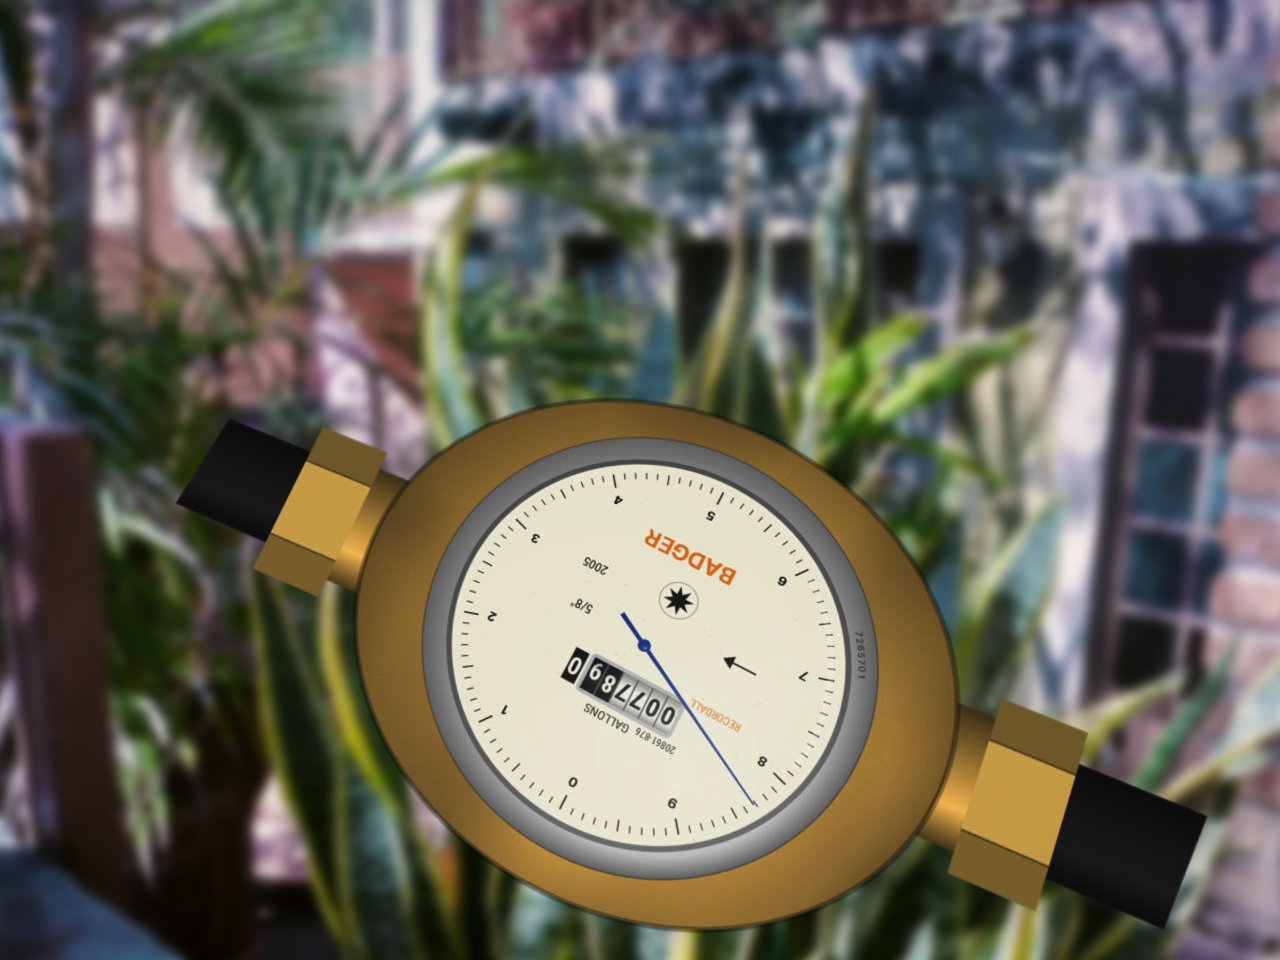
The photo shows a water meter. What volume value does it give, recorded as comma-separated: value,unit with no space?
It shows 77888.3,gal
